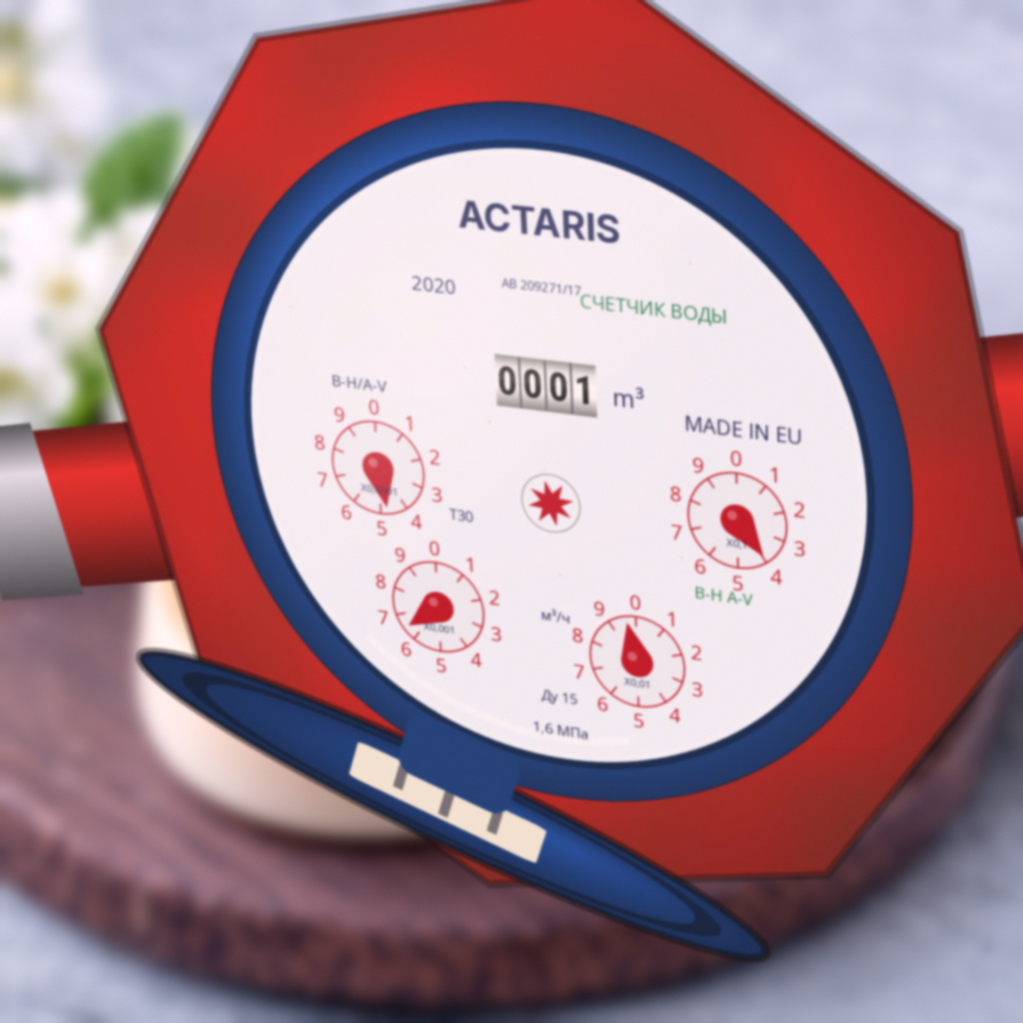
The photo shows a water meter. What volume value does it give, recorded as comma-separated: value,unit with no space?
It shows 1.3964,m³
